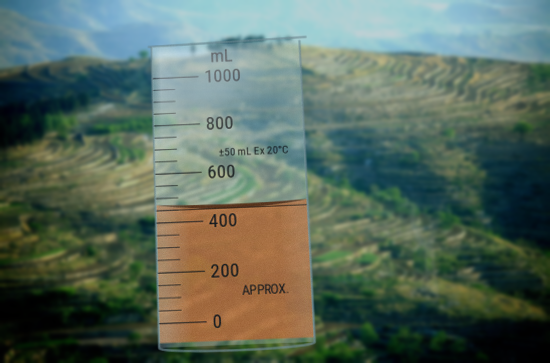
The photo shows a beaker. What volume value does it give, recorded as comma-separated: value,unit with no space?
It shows 450,mL
